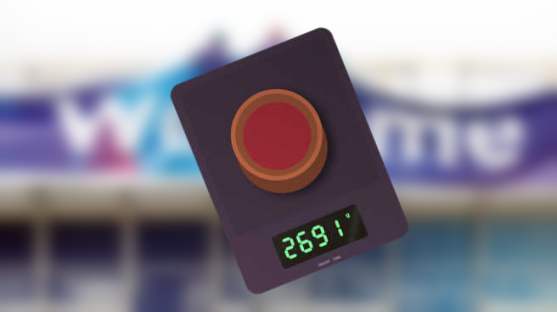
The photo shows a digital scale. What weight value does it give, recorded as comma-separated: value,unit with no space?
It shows 2691,g
